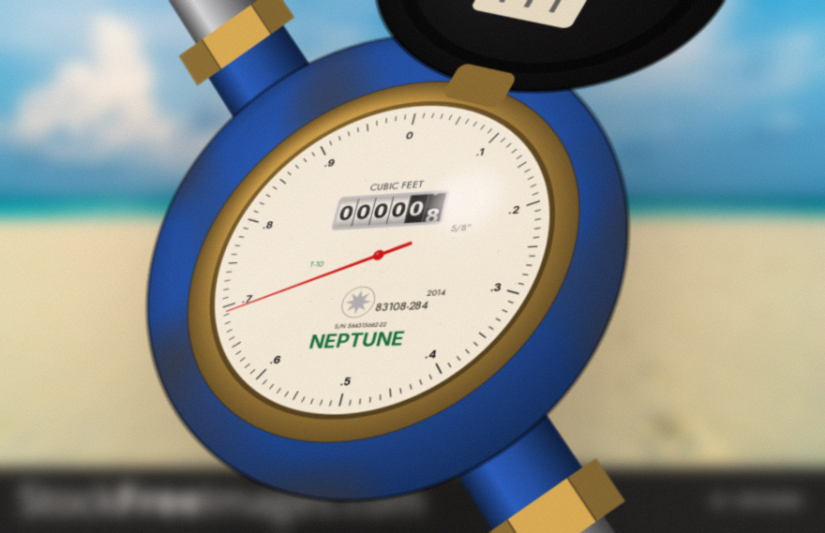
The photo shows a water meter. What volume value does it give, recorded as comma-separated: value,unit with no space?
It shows 7.69,ft³
